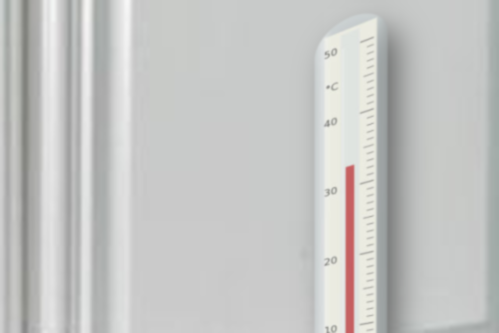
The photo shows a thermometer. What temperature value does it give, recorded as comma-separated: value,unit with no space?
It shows 33,°C
